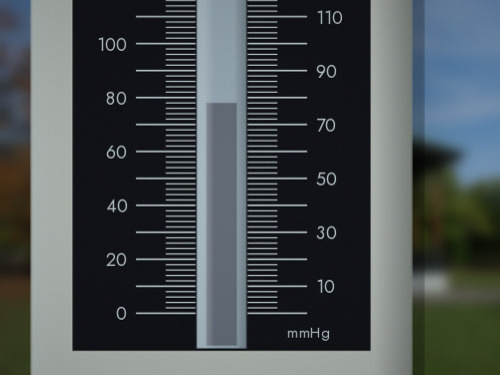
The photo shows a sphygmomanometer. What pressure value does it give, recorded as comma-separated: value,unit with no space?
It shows 78,mmHg
